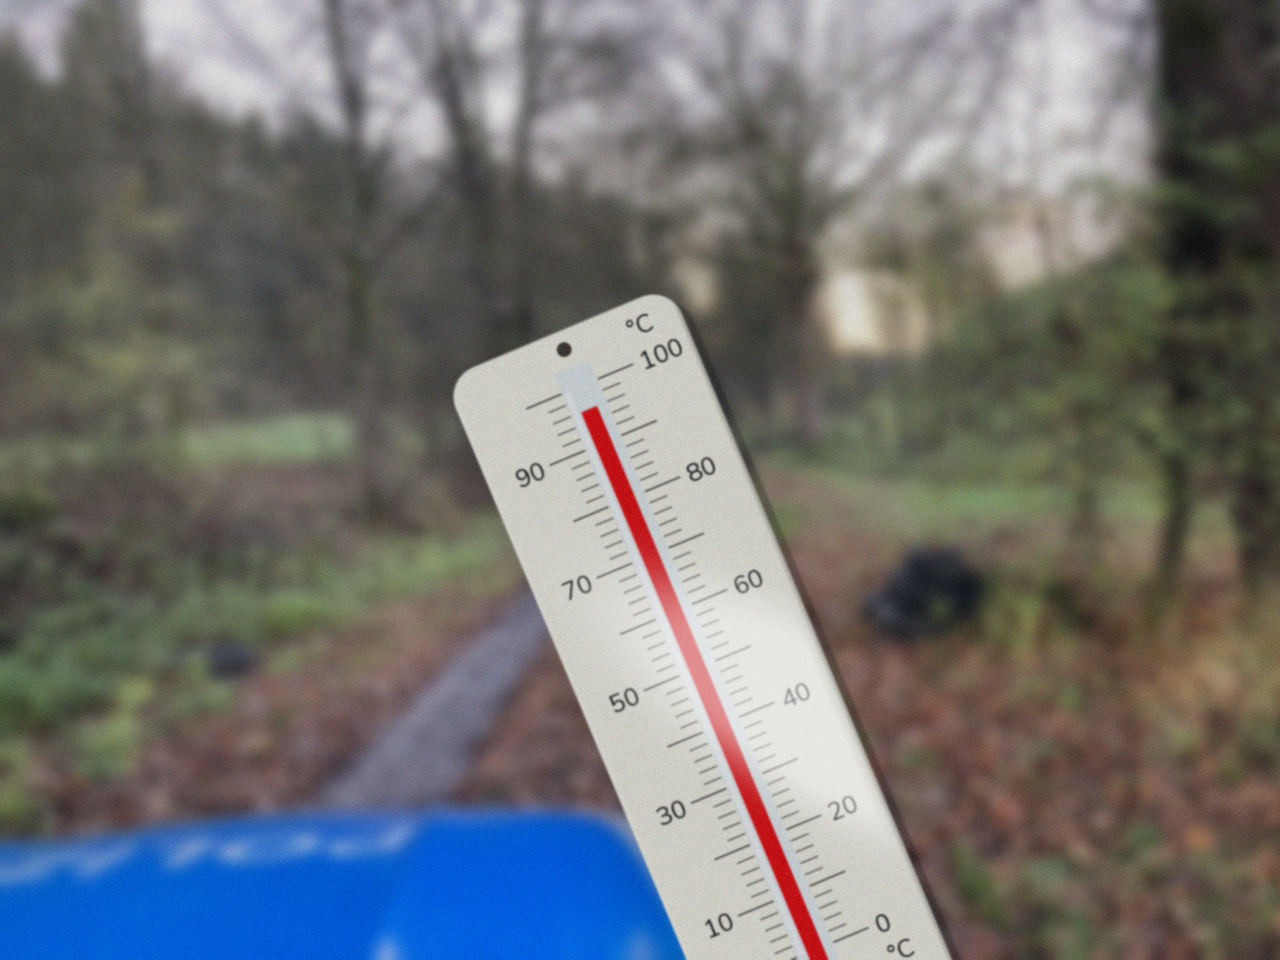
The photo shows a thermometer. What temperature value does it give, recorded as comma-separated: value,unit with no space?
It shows 96,°C
